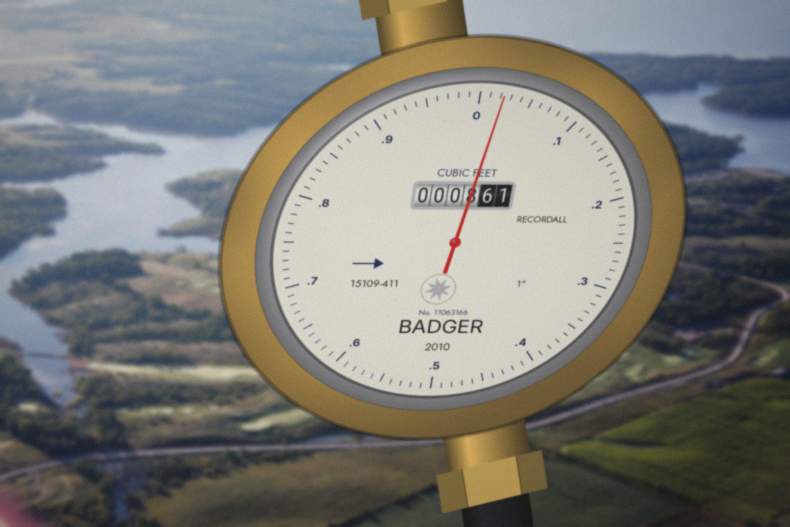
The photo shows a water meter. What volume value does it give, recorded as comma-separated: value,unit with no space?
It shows 861.02,ft³
